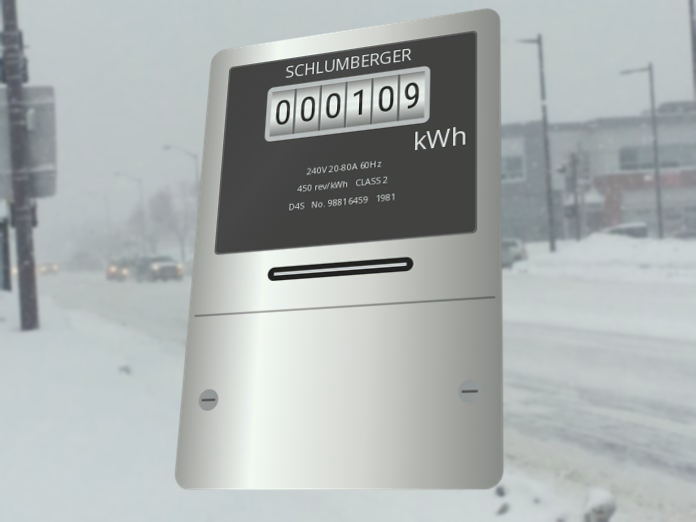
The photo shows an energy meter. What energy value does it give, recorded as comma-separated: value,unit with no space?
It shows 109,kWh
